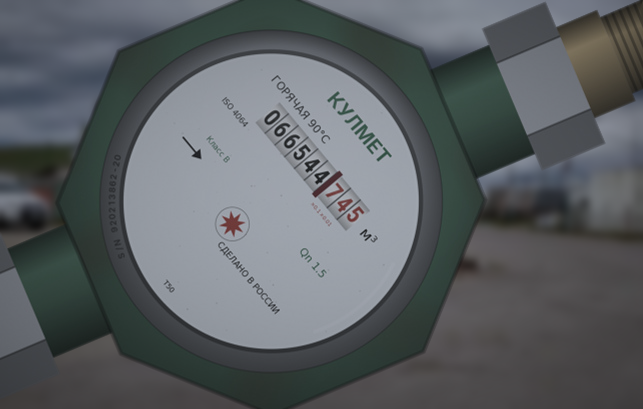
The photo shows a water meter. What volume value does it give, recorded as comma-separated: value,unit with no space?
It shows 66544.745,m³
